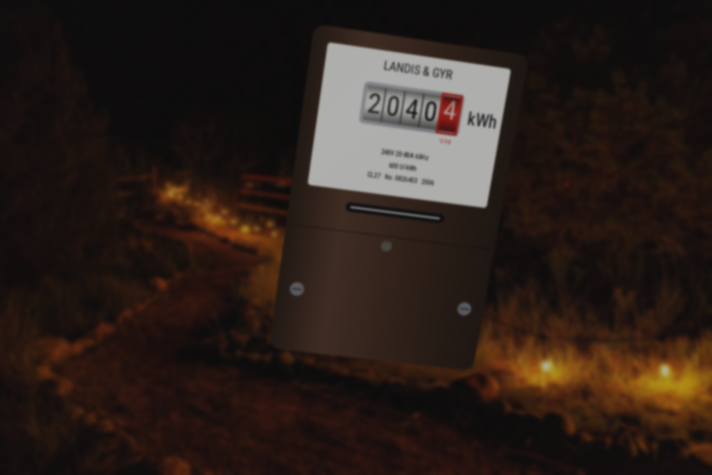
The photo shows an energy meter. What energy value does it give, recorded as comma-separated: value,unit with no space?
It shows 2040.4,kWh
